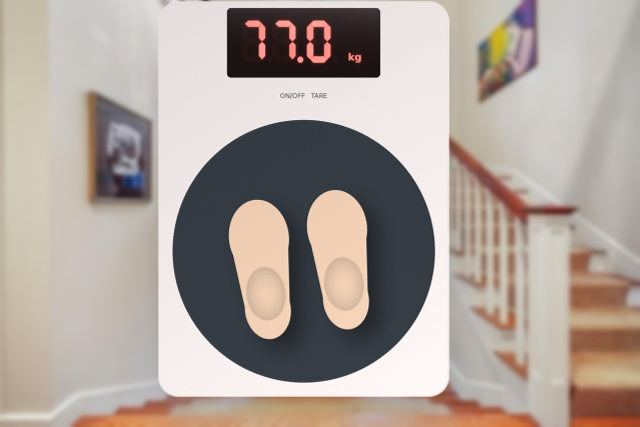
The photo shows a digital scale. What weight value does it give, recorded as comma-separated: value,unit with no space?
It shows 77.0,kg
